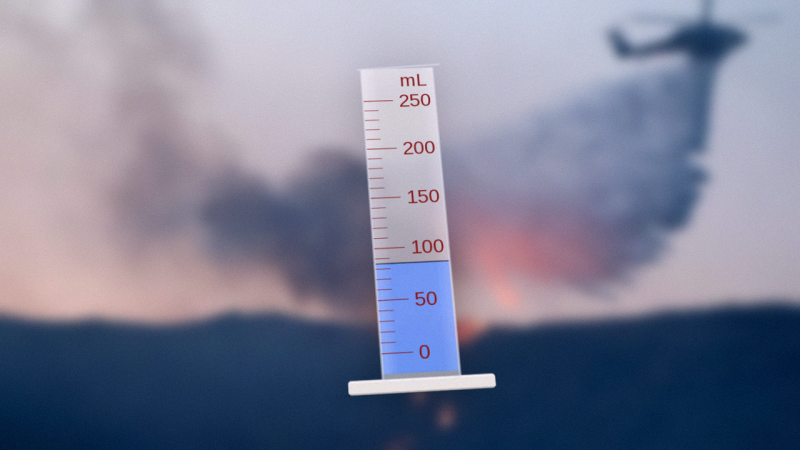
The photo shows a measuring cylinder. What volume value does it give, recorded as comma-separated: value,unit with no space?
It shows 85,mL
